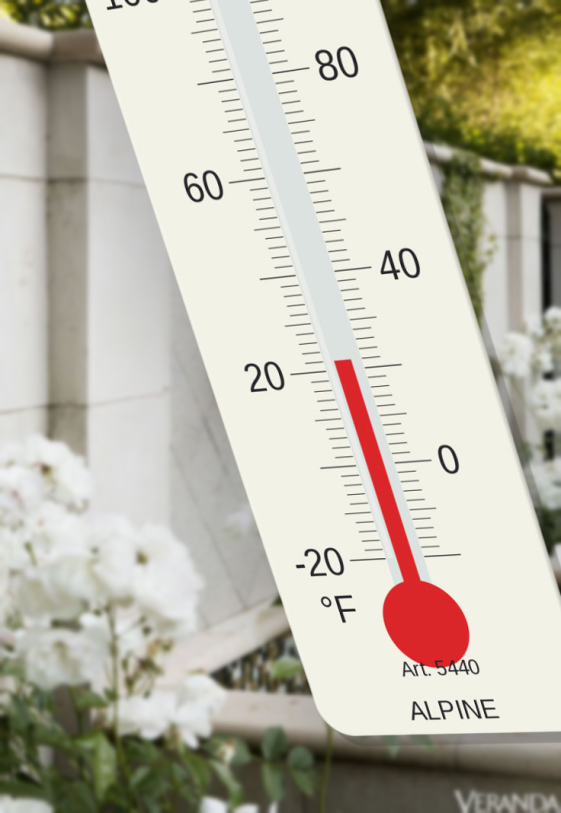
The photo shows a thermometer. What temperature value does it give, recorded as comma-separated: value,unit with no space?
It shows 22,°F
